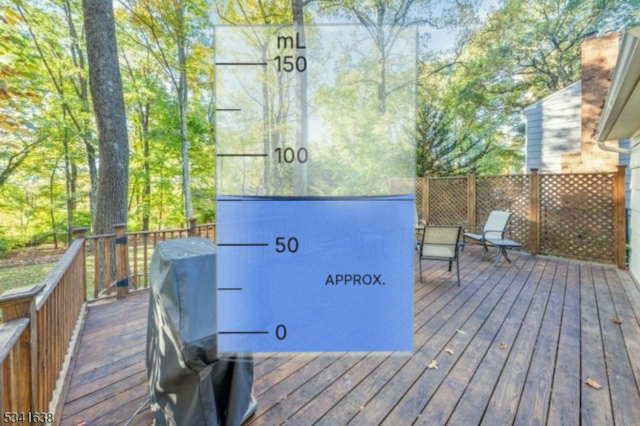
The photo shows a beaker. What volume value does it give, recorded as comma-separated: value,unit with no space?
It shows 75,mL
